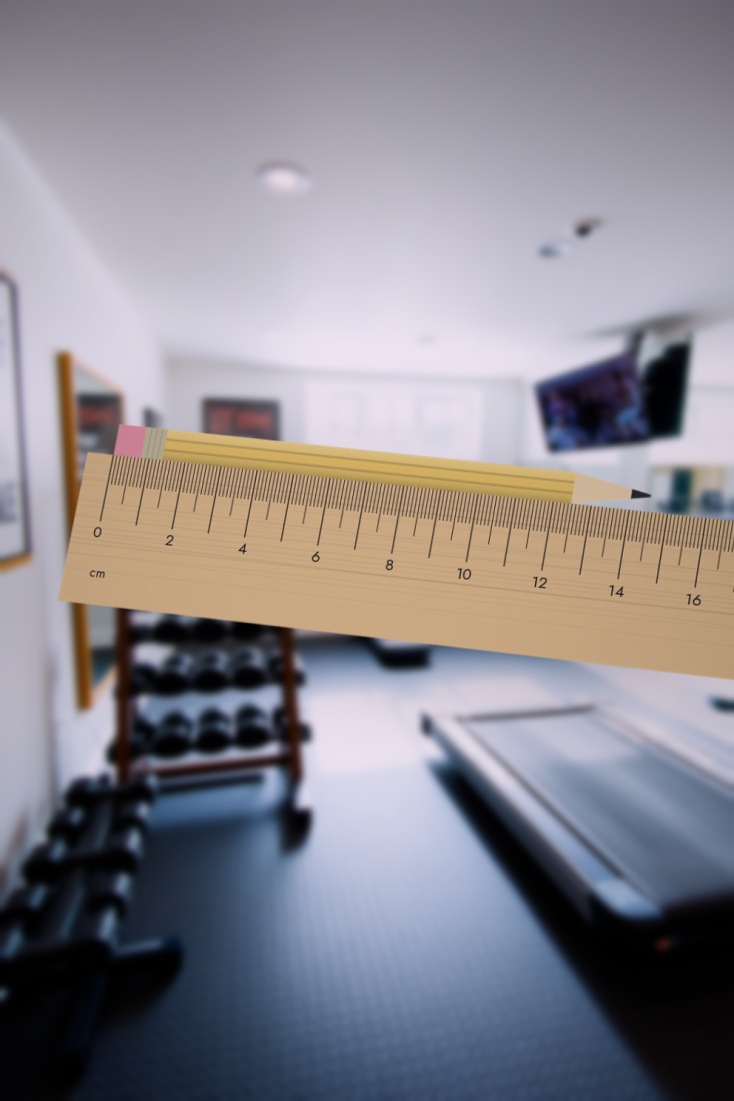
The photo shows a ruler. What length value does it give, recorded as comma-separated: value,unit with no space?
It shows 14.5,cm
